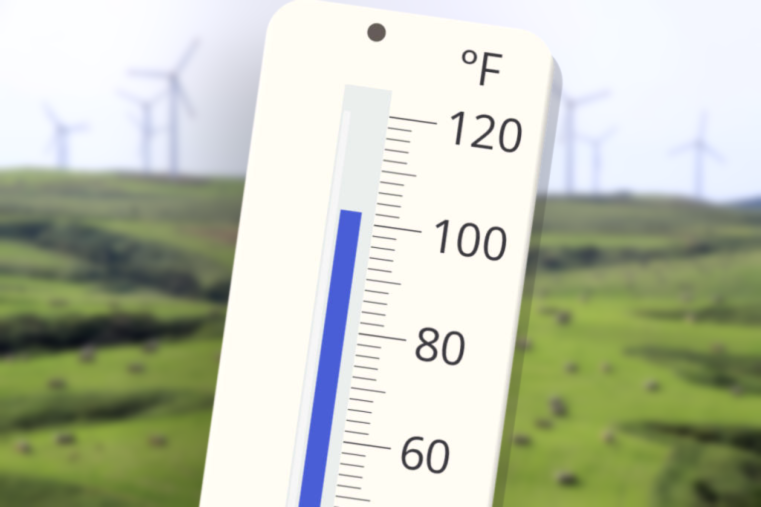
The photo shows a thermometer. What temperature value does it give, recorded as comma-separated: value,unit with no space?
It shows 102,°F
